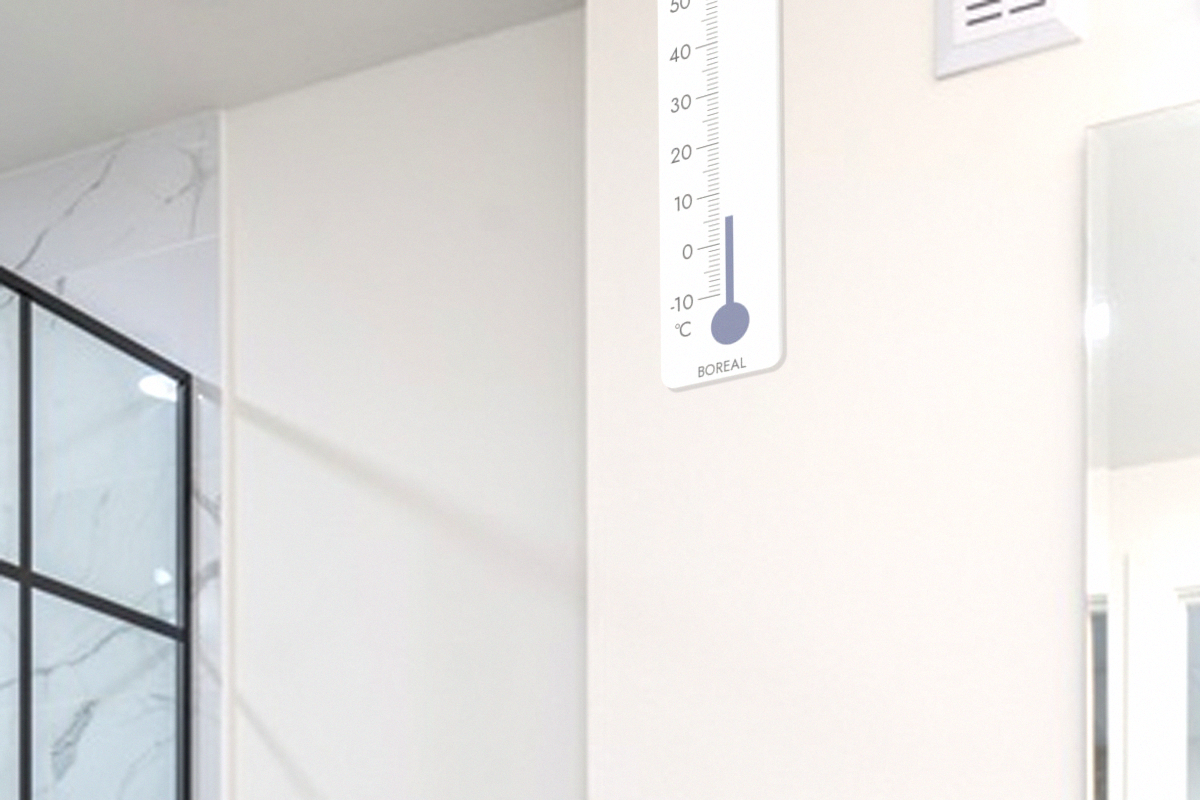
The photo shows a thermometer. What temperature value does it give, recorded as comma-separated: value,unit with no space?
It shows 5,°C
